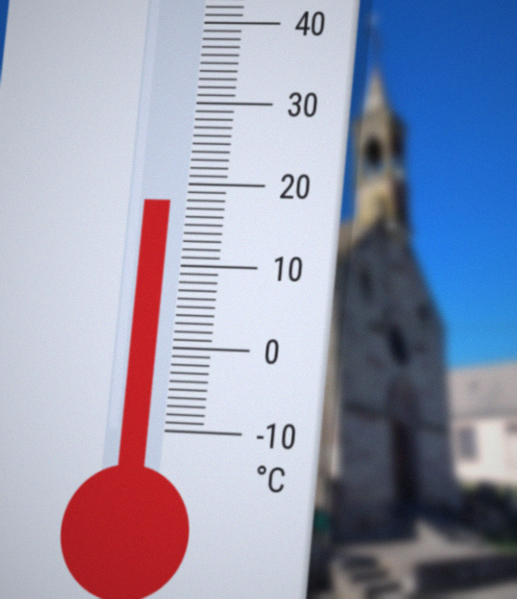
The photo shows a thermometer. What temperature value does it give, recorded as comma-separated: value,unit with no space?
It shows 18,°C
